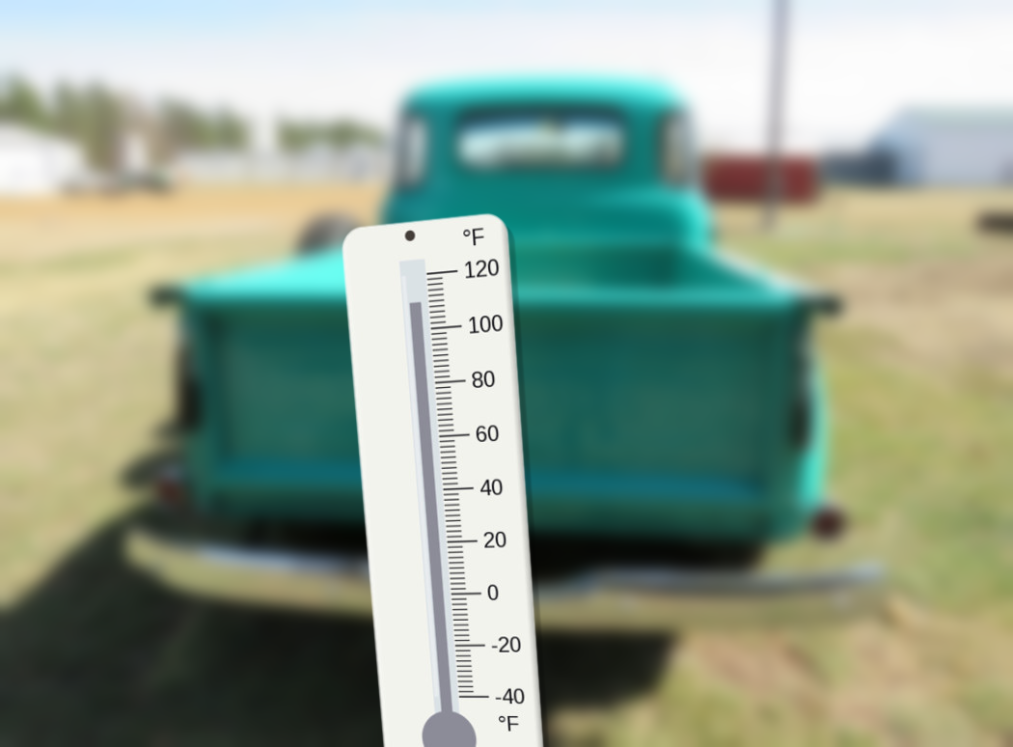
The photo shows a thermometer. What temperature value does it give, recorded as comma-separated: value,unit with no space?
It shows 110,°F
